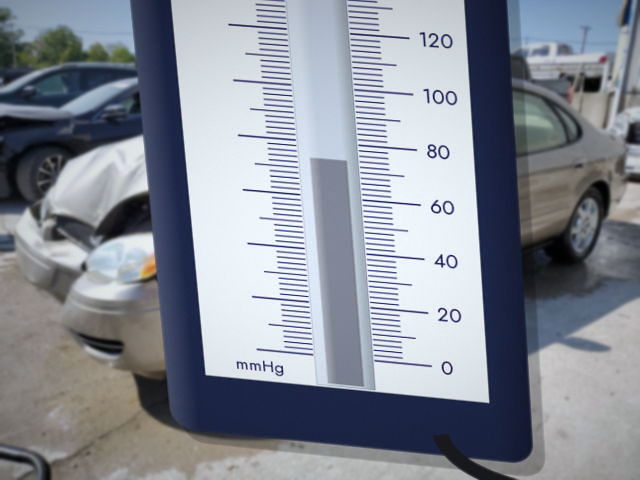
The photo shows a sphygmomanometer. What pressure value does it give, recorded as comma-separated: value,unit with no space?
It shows 74,mmHg
